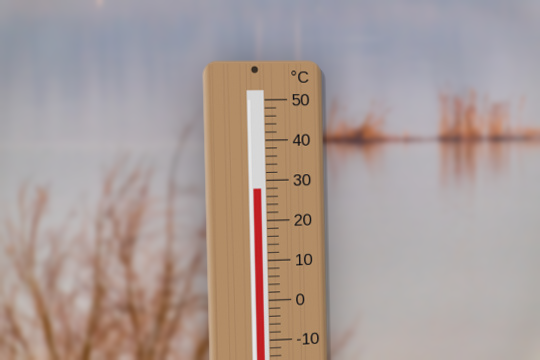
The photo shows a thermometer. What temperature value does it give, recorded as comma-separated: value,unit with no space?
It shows 28,°C
